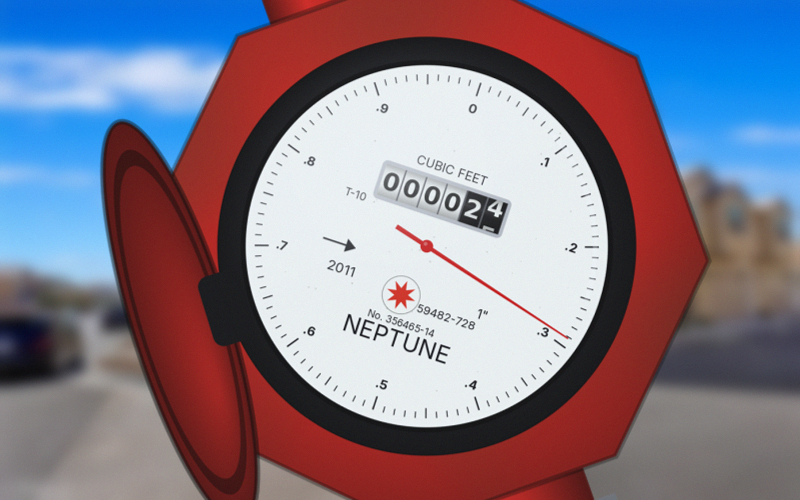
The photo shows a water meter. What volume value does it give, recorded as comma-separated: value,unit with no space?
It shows 24.29,ft³
